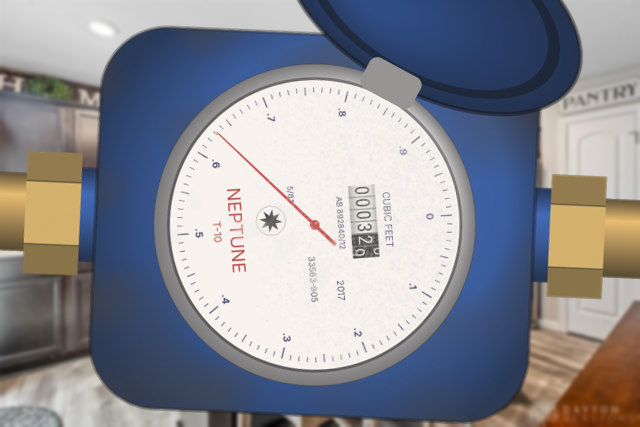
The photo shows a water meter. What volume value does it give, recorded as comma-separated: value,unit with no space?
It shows 328.63,ft³
